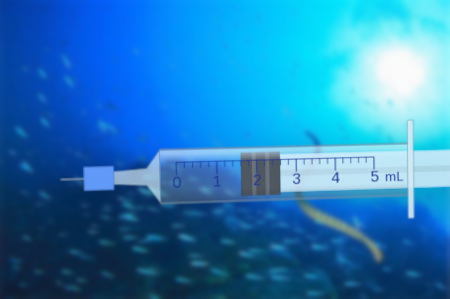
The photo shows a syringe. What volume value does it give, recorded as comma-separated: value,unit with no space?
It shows 1.6,mL
